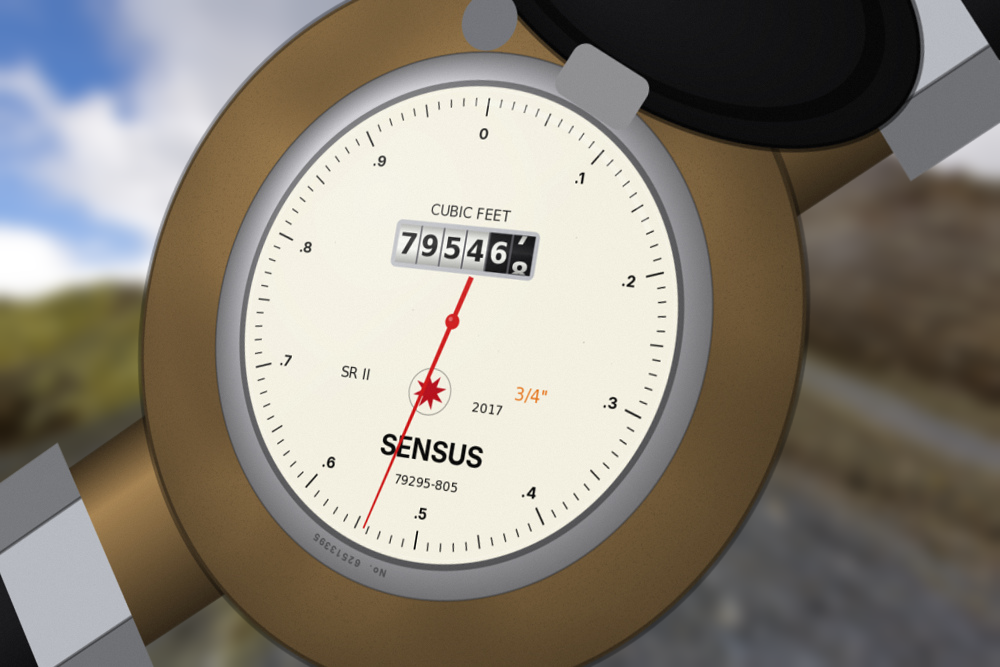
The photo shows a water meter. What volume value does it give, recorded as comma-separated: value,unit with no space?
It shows 795467.54,ft³
